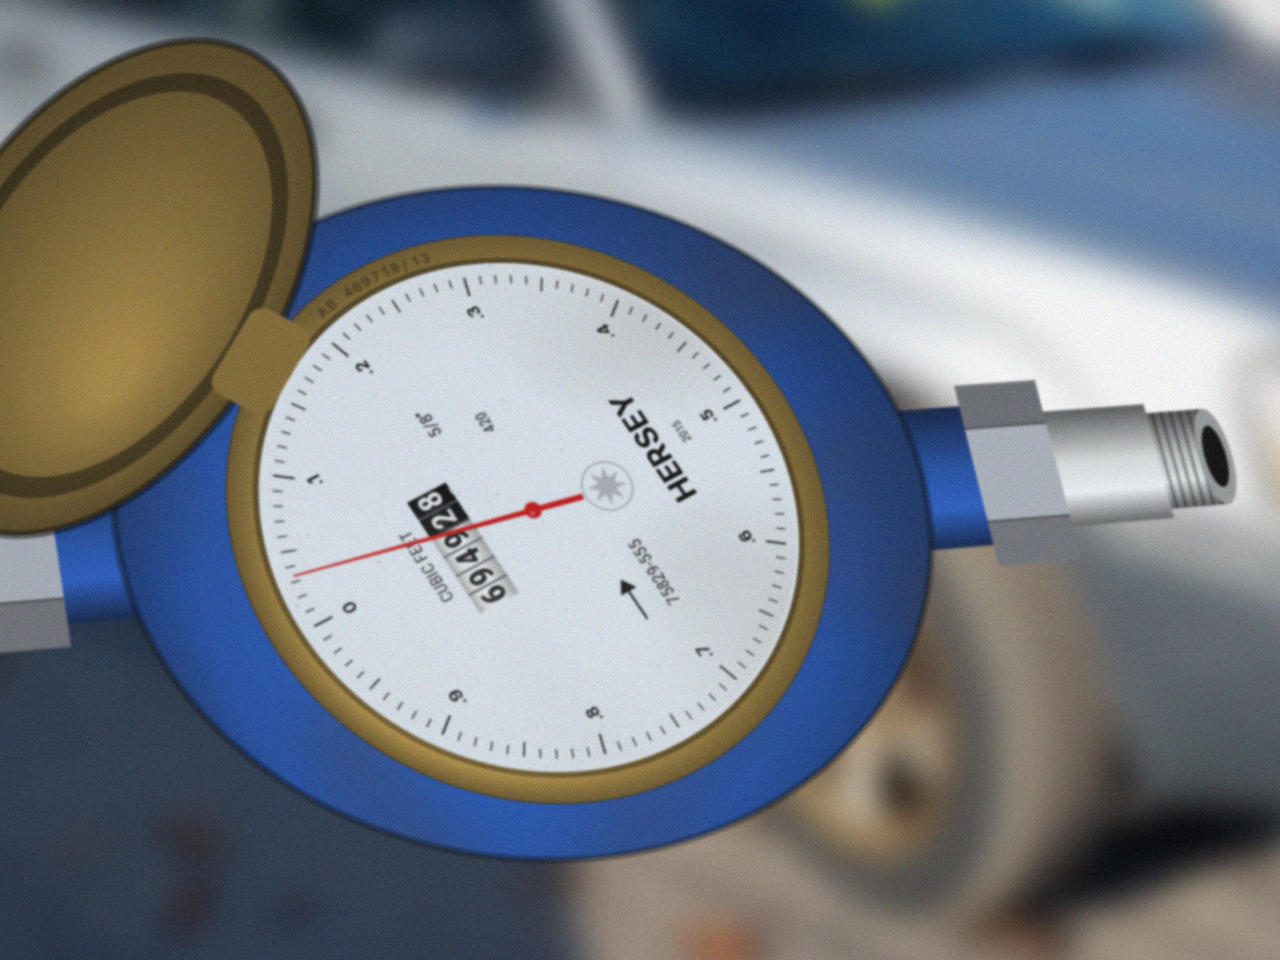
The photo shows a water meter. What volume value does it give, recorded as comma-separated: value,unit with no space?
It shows 694928.03,ft³
